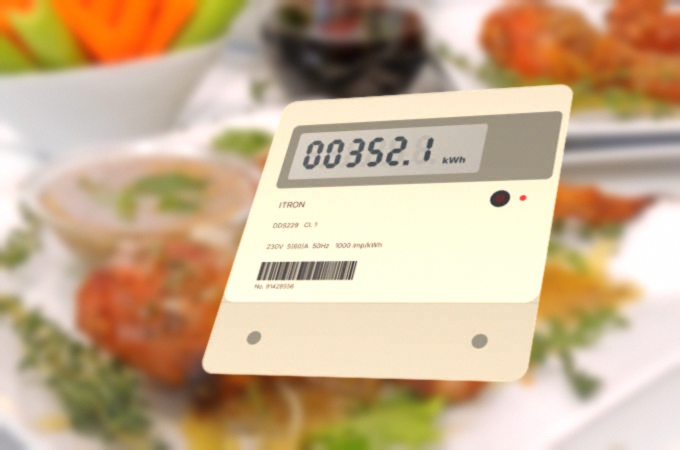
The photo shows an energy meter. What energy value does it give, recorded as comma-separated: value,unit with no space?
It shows 352.1,kWh
